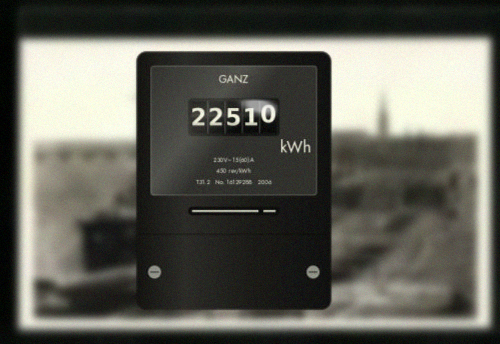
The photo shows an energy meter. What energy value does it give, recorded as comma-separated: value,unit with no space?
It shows 22510,kWh
